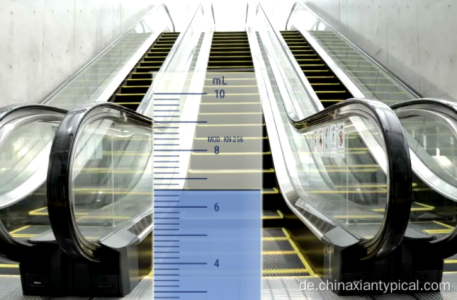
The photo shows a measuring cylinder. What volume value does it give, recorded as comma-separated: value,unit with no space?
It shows 6.6,mL
